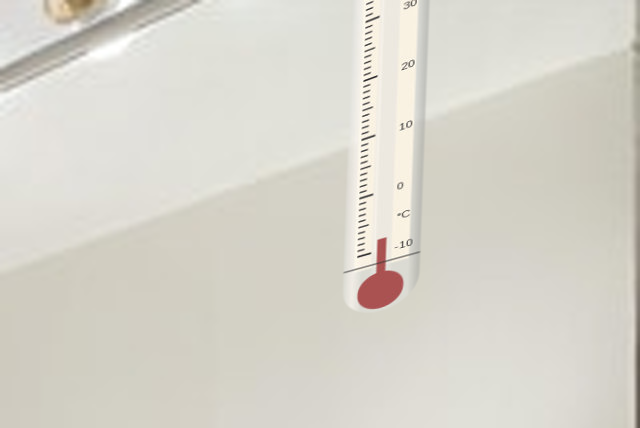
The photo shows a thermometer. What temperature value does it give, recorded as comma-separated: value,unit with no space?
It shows -8,°C
